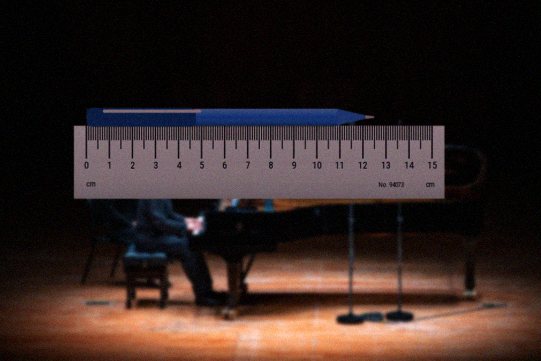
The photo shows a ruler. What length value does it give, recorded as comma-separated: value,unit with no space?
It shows 12.5,cm
